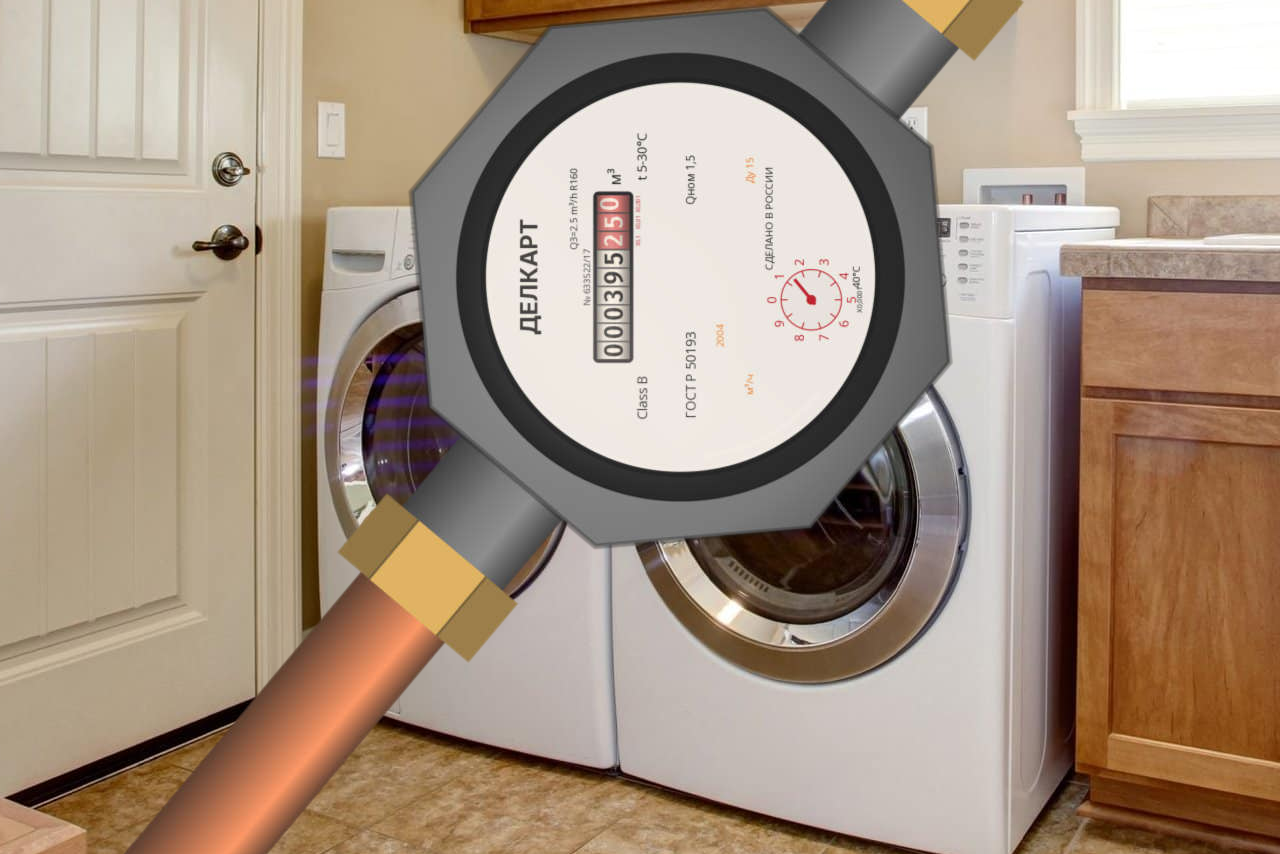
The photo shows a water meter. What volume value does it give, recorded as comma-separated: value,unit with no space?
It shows 395.2501,m³
